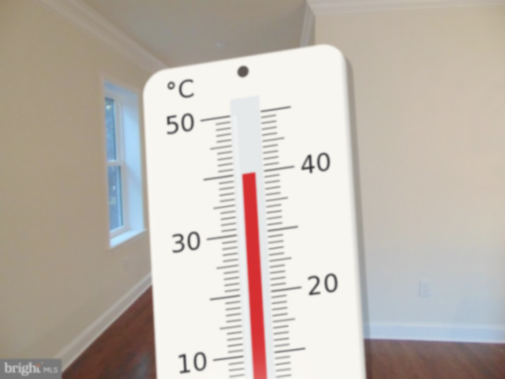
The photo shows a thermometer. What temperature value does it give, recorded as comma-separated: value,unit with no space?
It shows 40,°C
